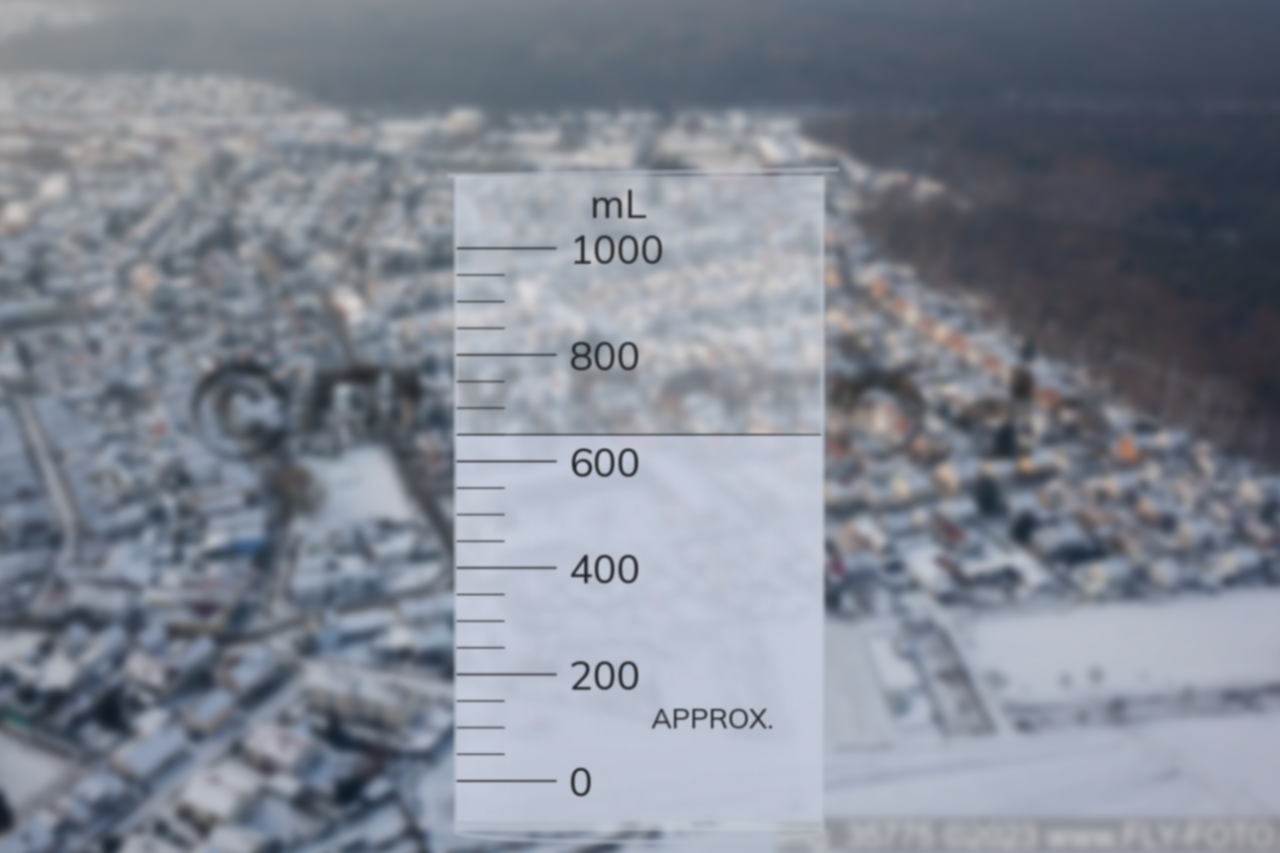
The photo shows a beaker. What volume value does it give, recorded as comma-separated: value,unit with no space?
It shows 650,mL
